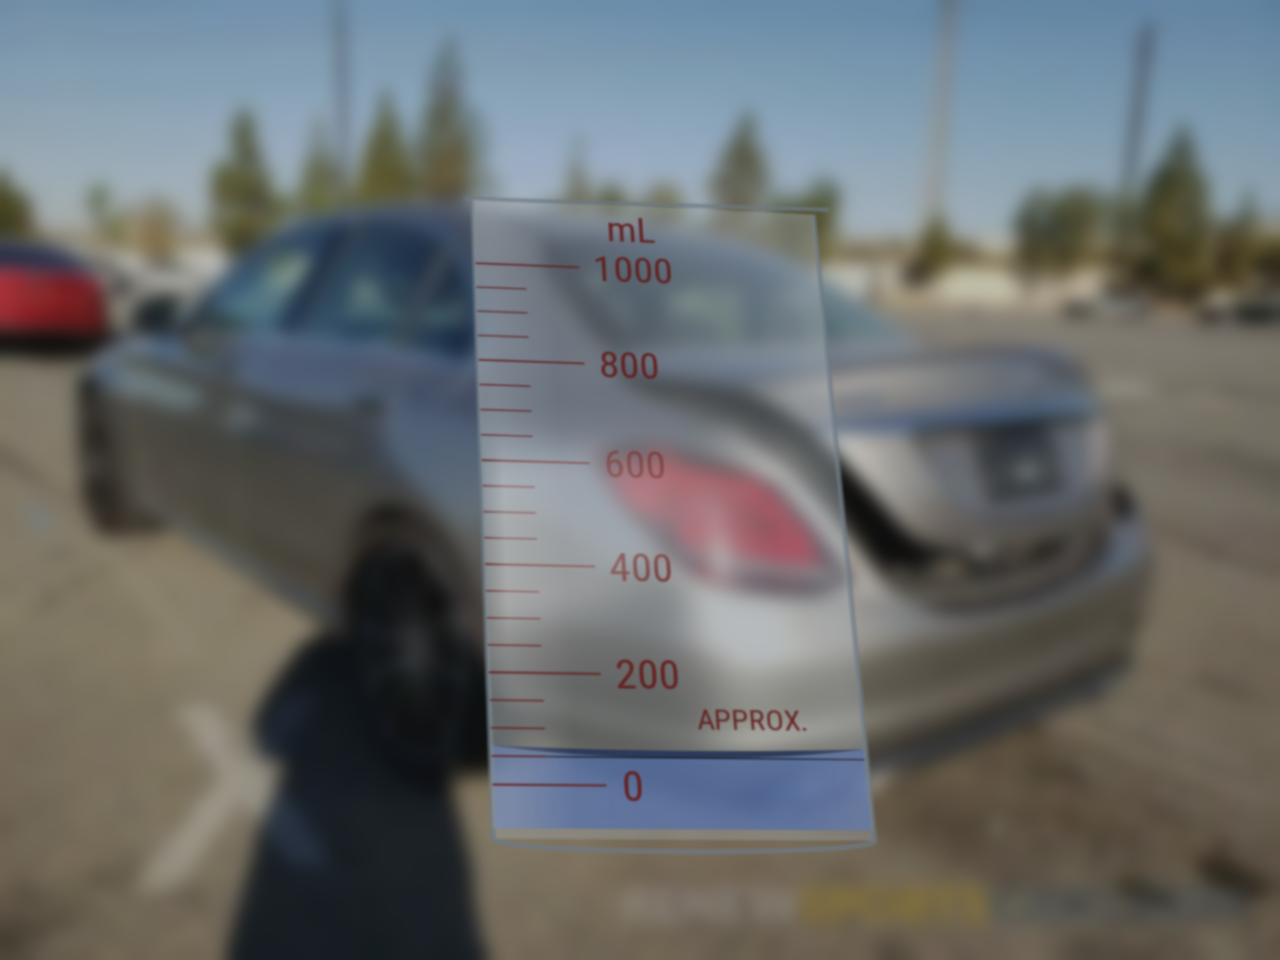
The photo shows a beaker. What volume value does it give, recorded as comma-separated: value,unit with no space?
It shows 50,mL
